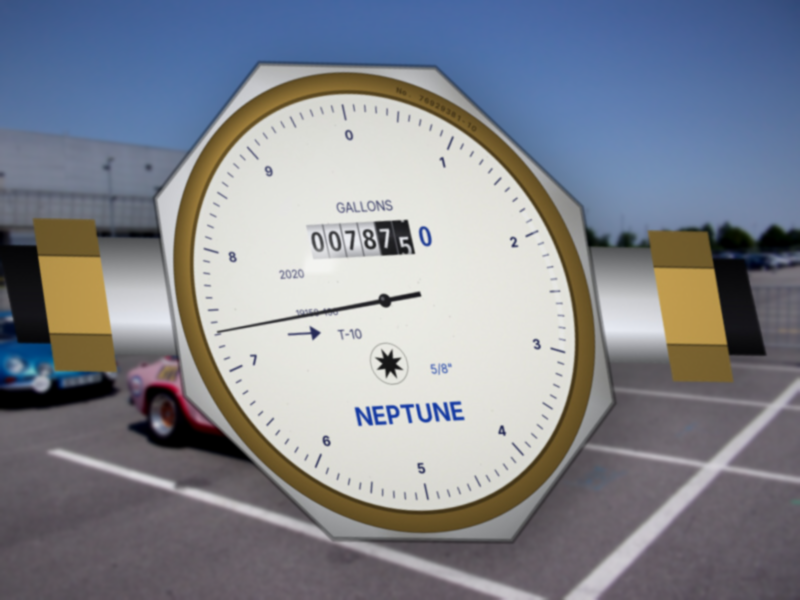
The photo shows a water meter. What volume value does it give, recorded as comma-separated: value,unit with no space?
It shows 78747.3,gal
